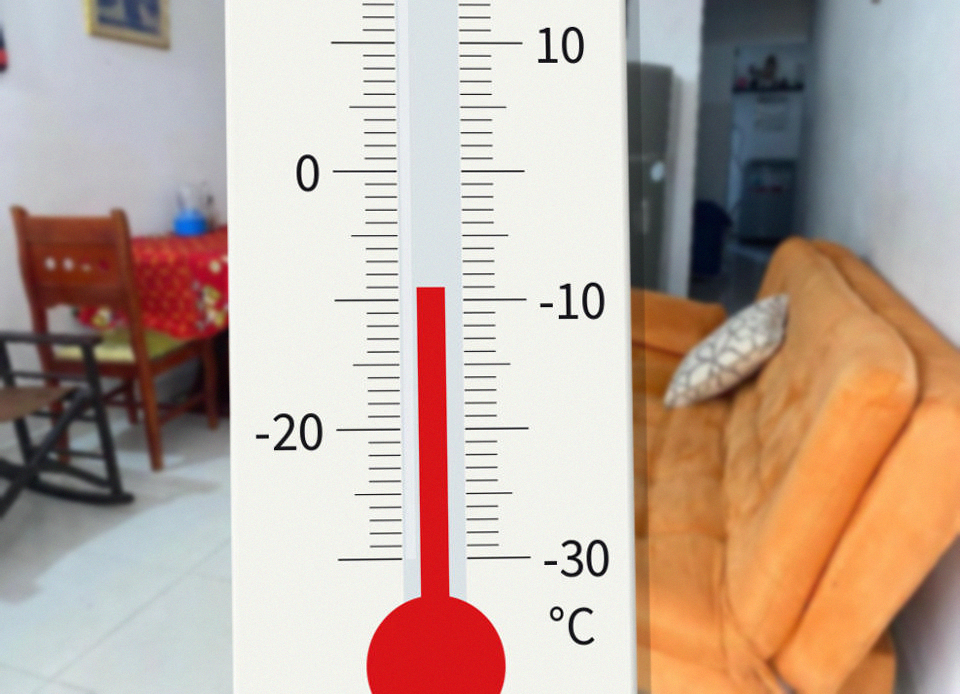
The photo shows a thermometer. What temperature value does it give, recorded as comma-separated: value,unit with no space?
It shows -9,°C
